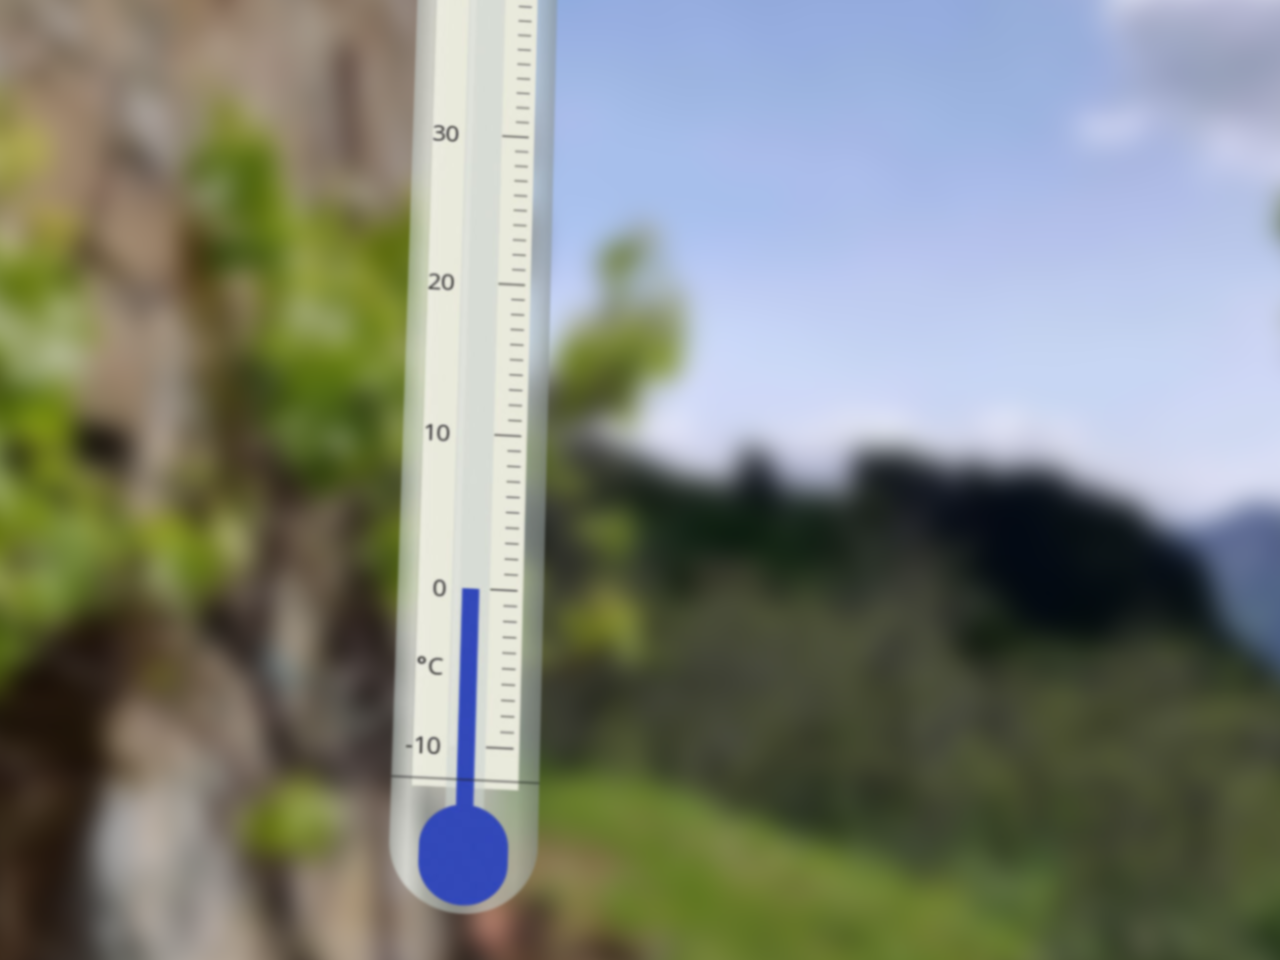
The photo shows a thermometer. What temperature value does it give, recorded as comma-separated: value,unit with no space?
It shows 0,°C
